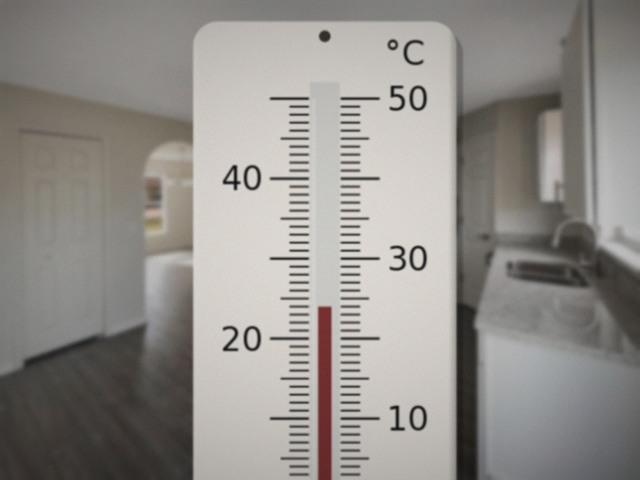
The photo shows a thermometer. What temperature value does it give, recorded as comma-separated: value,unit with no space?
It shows 24,°C
